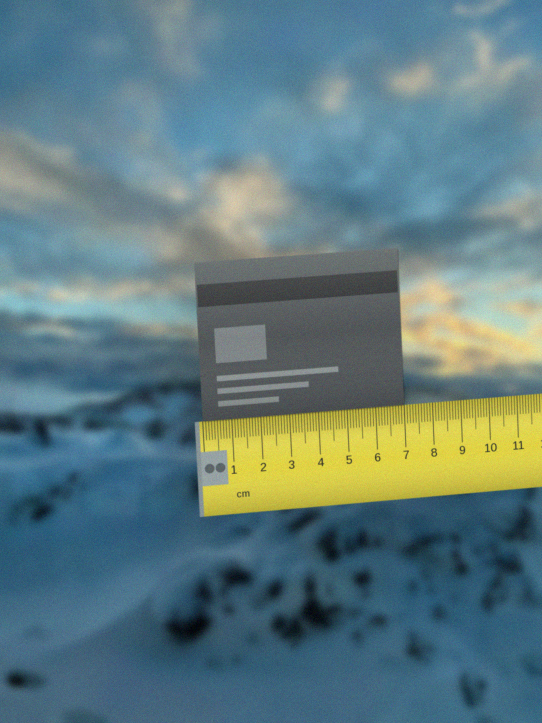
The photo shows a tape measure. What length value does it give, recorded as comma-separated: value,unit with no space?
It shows 7,cm
